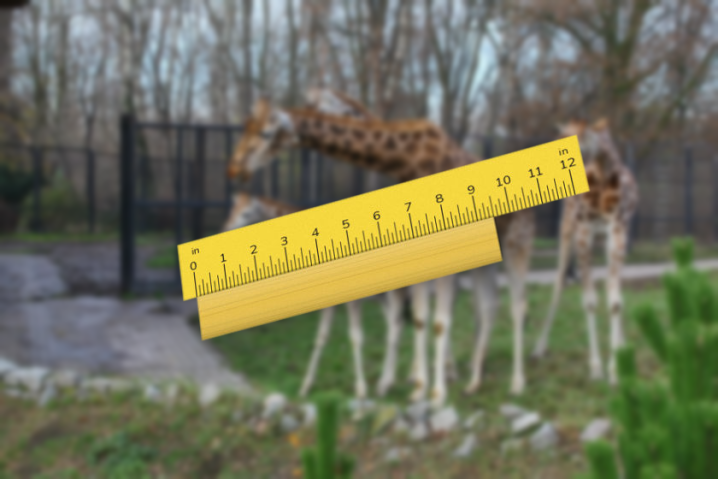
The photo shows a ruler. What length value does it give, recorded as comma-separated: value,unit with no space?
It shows 9.5,in
